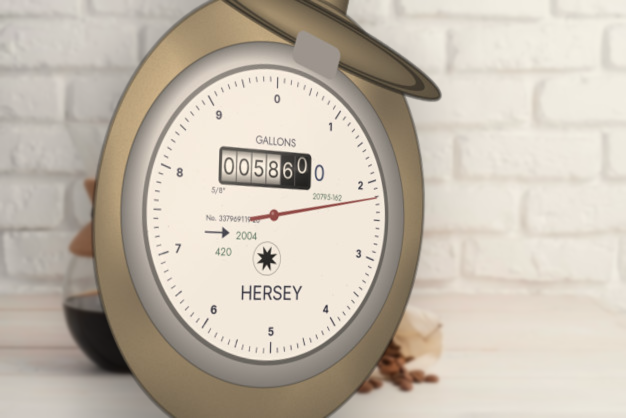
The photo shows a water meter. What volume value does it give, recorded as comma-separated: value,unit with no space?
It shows 58602.2,gal
